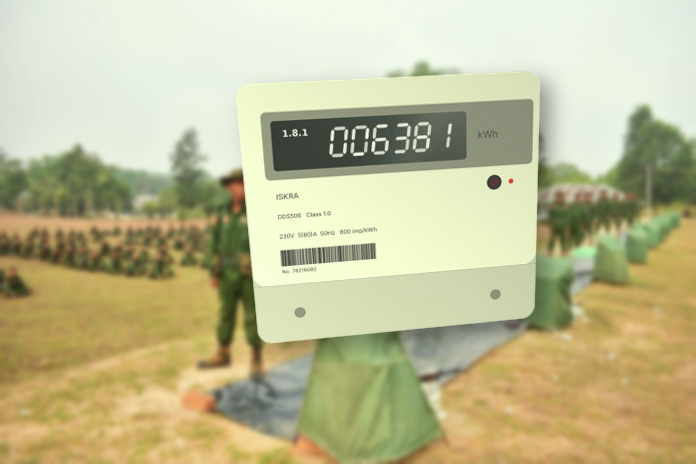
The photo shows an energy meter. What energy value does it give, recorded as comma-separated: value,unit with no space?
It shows 6381,kWh
